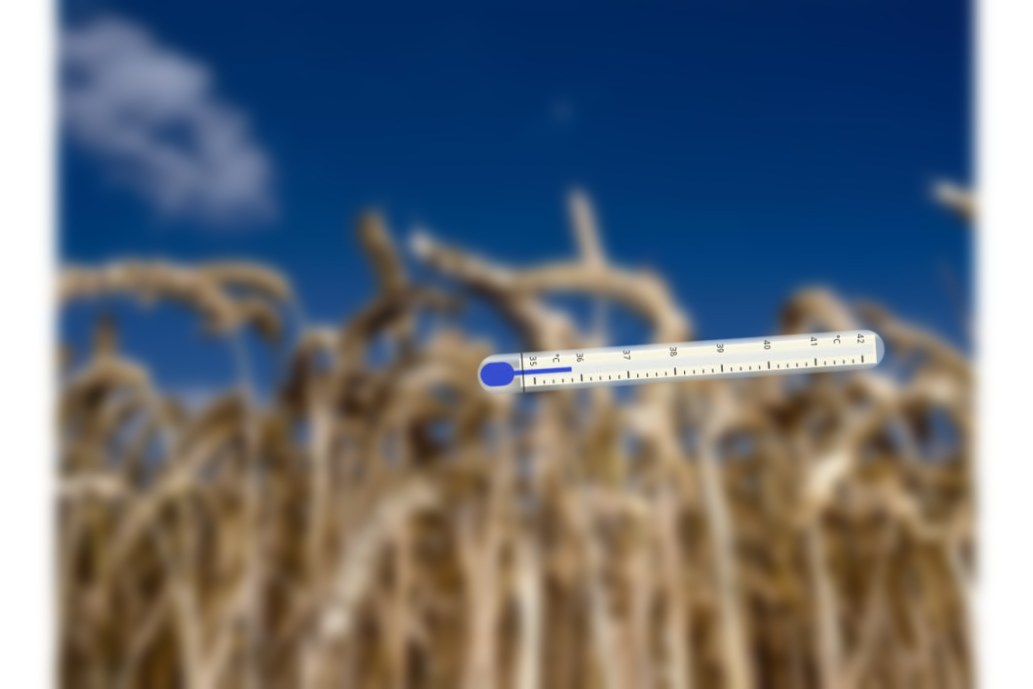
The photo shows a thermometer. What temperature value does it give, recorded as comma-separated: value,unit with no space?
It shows 35.8,°C
